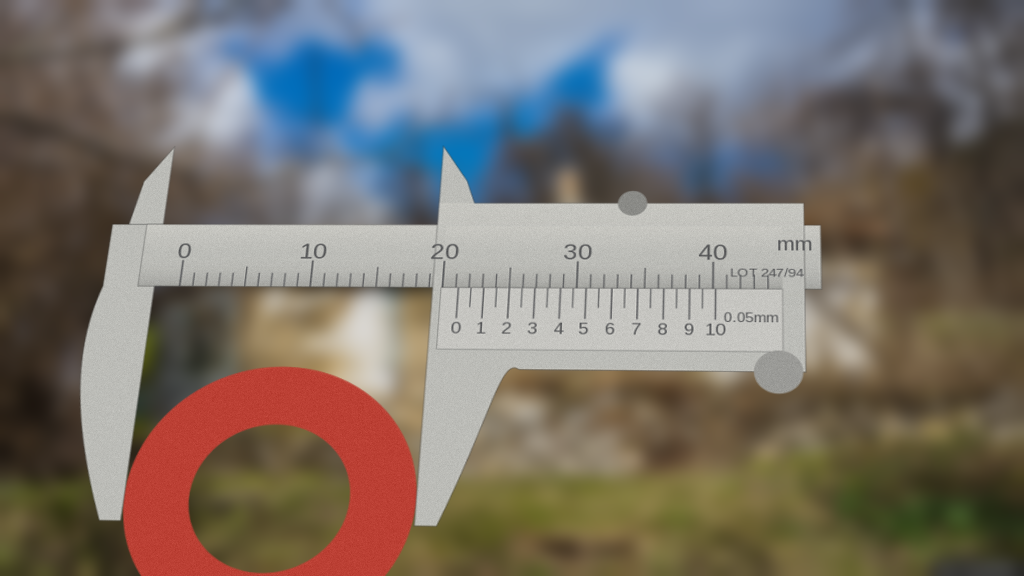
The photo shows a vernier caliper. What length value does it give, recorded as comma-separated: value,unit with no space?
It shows 21.2,mm
